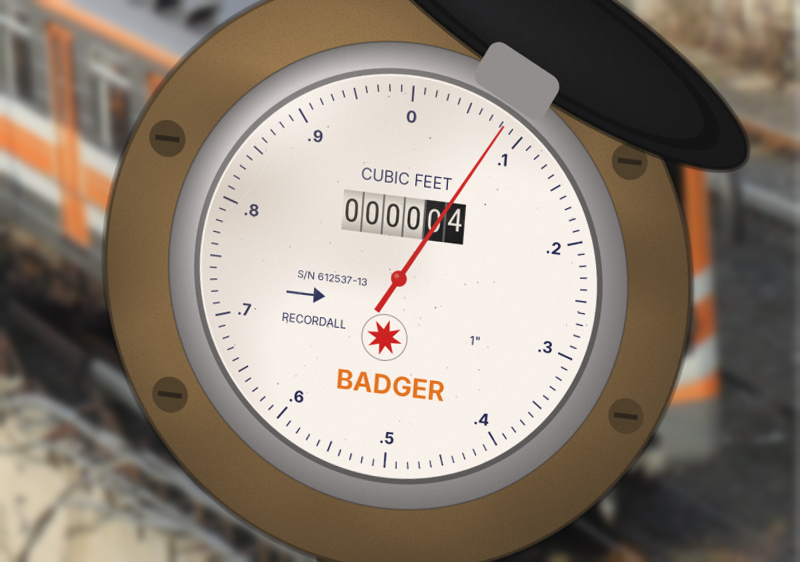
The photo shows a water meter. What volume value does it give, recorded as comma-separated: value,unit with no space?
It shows 4.08,ft³
